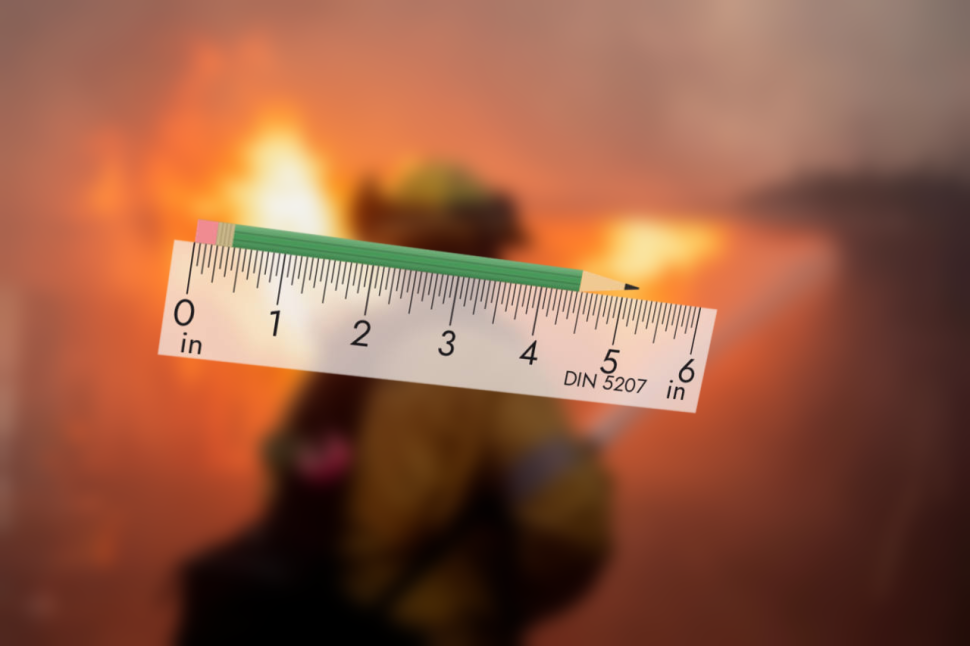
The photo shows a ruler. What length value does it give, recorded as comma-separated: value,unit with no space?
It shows 5.1875,in
